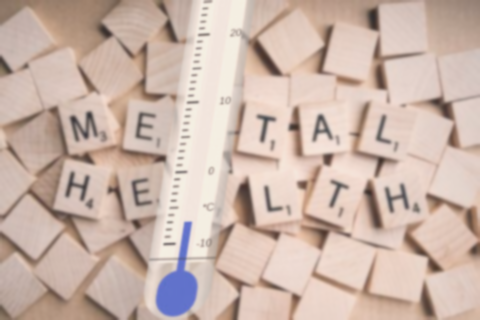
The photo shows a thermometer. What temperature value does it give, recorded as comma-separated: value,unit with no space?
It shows -7,°C
